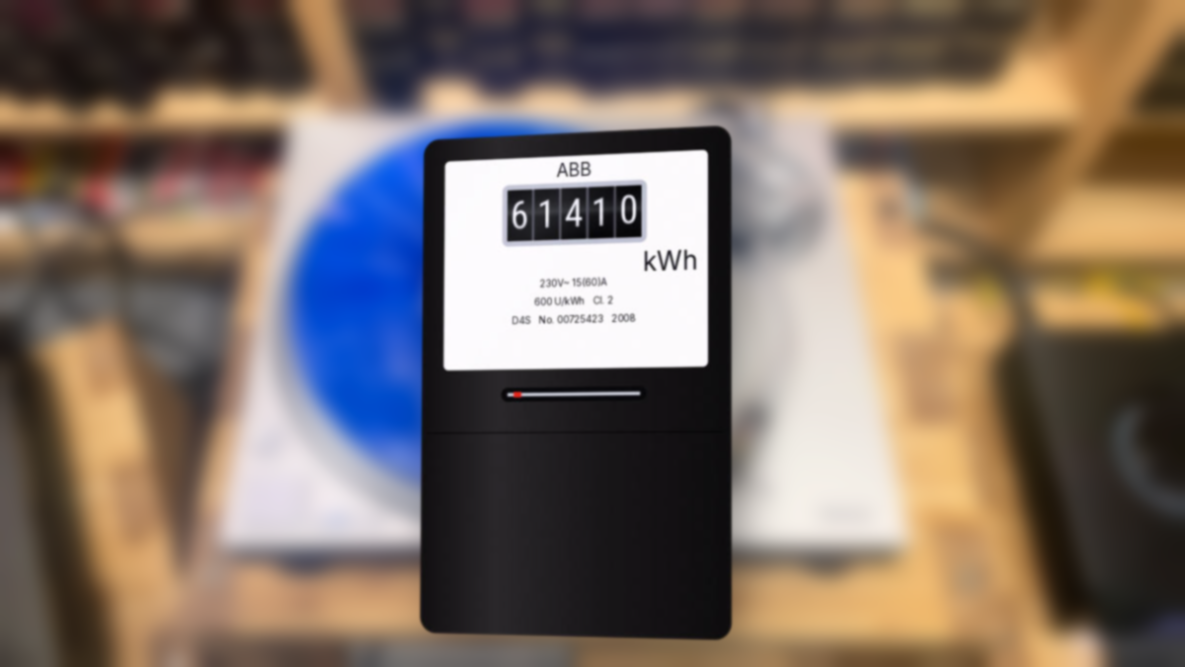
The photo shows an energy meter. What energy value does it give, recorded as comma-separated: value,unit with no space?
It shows 61410,kWh
